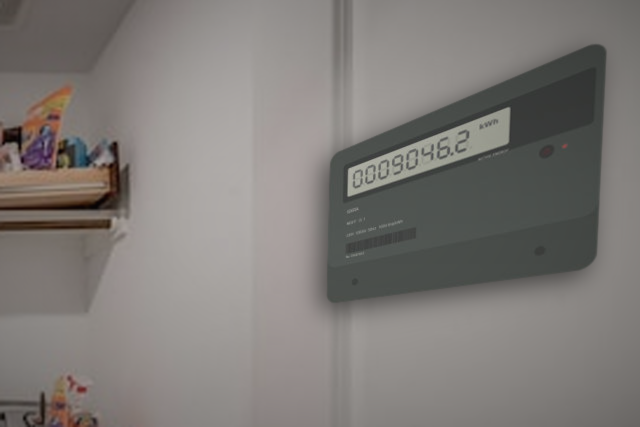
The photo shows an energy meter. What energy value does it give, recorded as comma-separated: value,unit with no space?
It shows 9046.2,kWh
